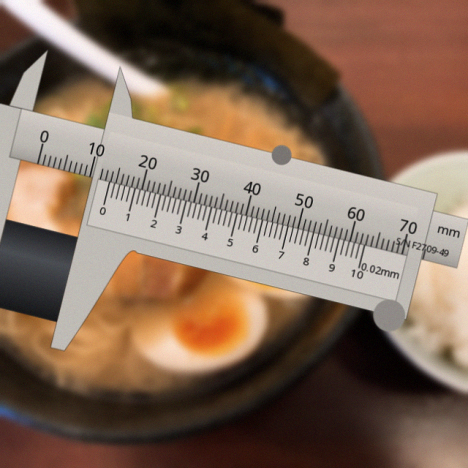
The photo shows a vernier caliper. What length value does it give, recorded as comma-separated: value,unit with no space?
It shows 13.8,mm
